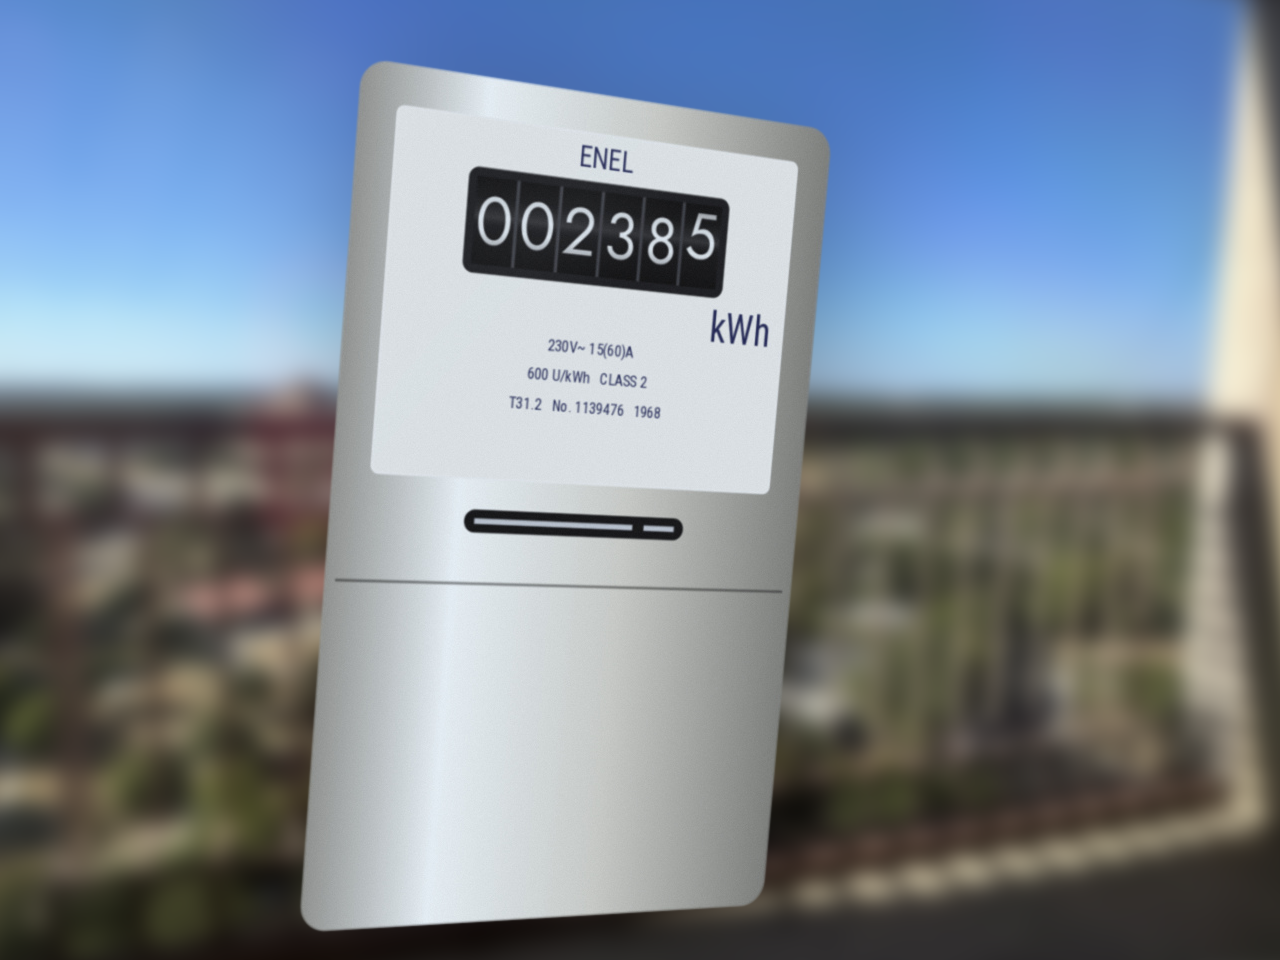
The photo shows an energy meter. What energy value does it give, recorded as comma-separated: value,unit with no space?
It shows 2385,kWh
